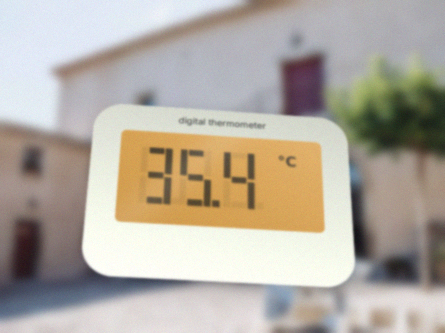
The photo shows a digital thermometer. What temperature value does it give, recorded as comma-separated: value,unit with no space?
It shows 35.4,°C
